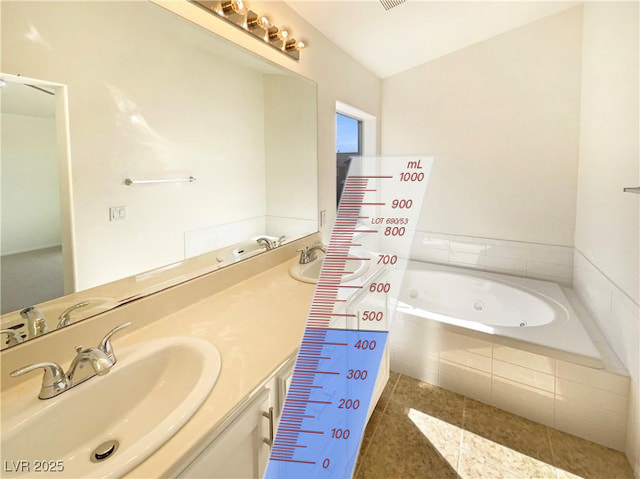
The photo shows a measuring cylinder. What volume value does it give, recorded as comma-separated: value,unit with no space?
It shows 450,mL
